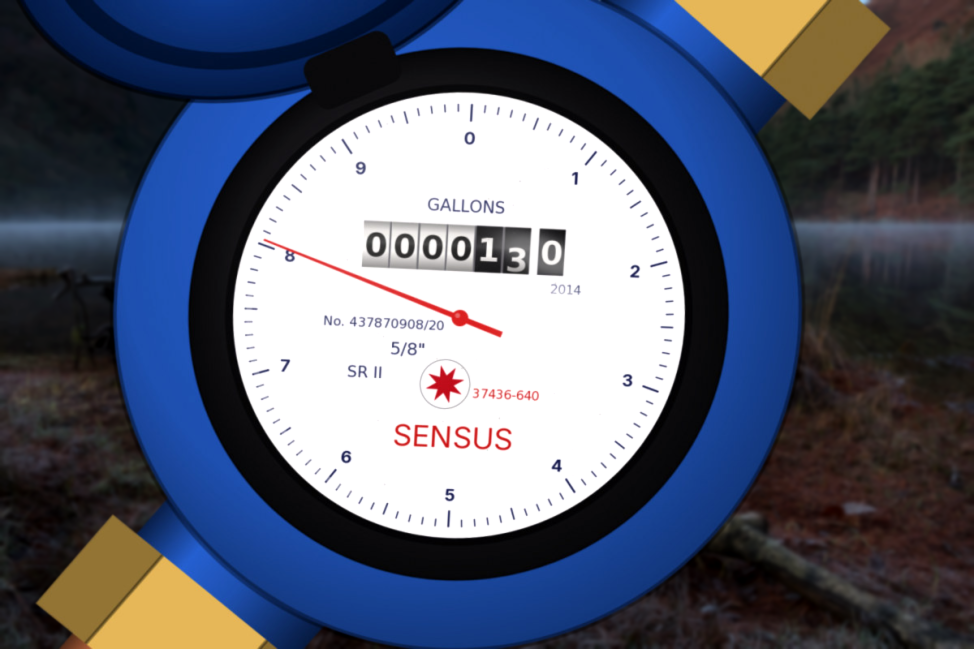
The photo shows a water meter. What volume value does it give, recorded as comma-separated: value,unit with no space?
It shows 128.0,gal
